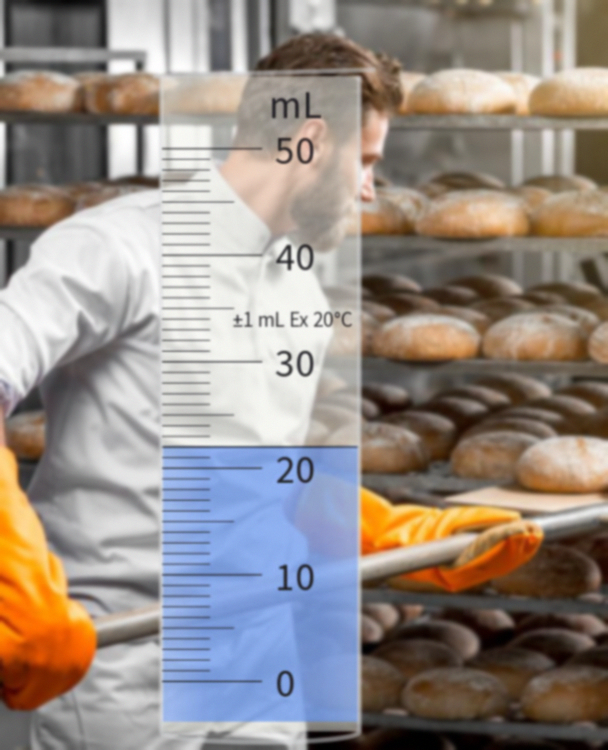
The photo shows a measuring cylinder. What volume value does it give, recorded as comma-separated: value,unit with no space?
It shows 22,mL
